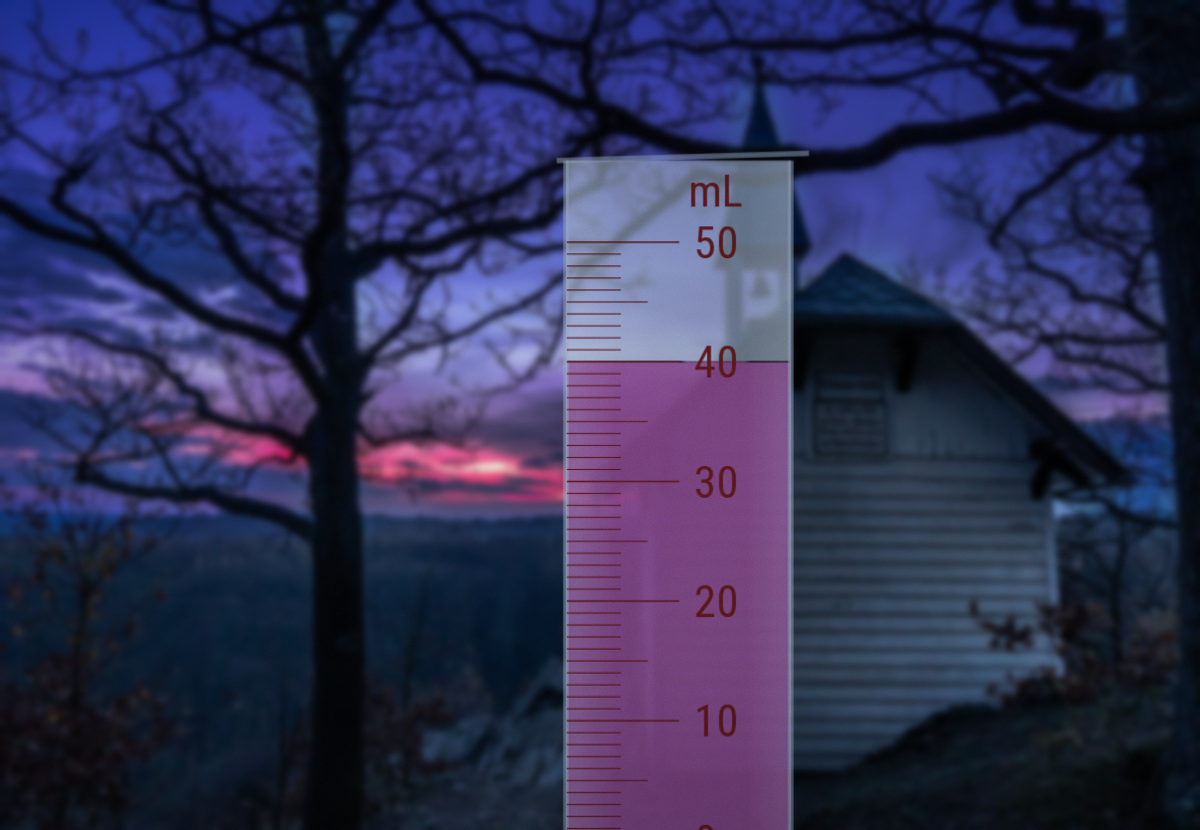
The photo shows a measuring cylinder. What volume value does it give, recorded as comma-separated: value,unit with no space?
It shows 40,mL
